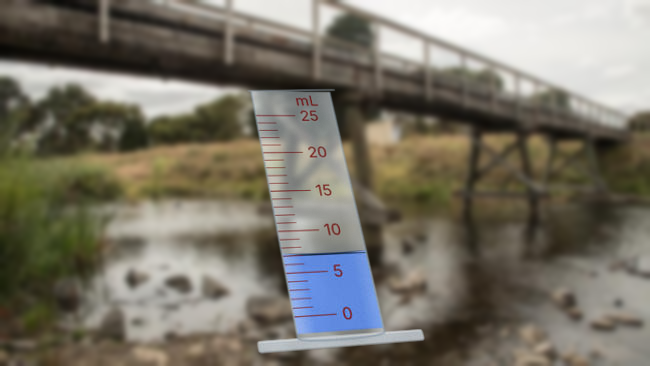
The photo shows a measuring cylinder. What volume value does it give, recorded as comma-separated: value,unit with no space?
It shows 7,mL
